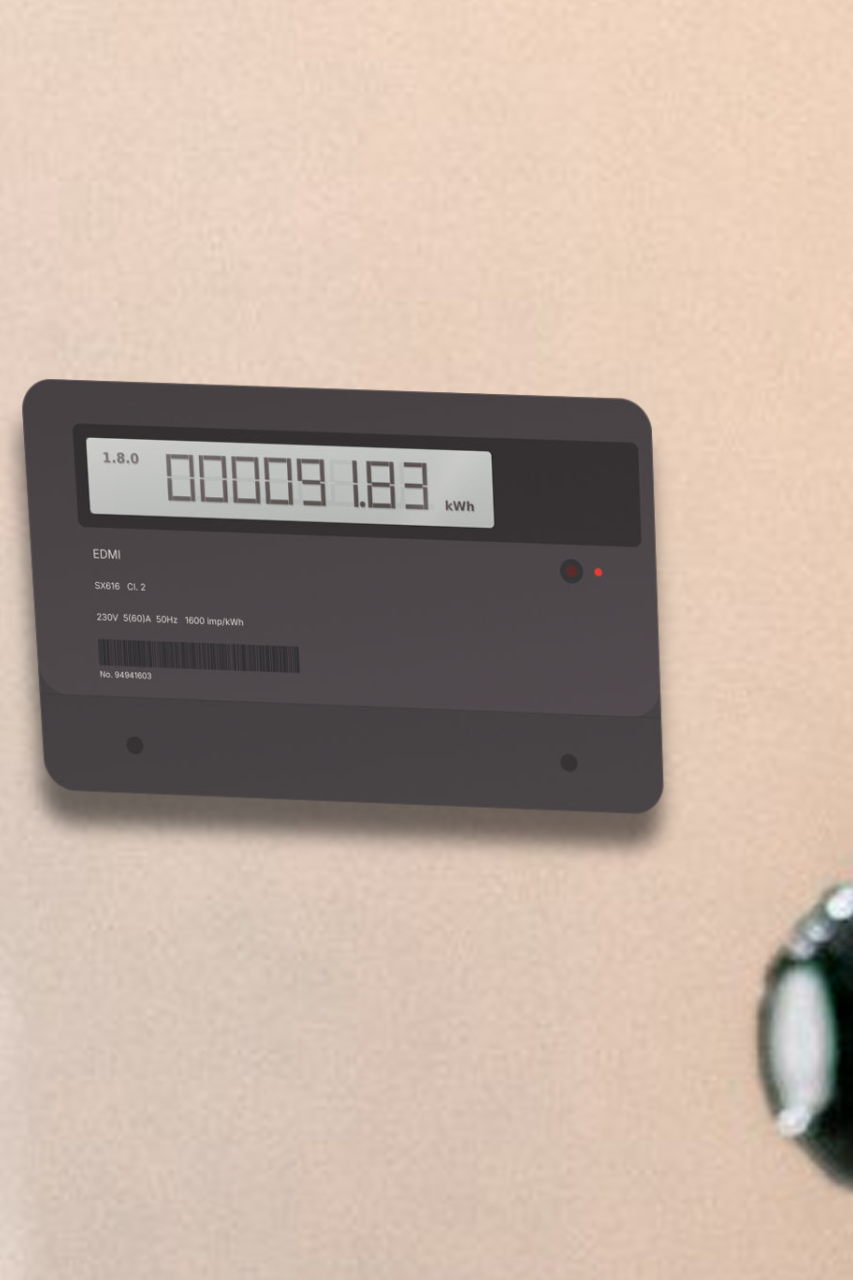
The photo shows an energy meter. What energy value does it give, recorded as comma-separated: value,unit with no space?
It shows 91.83,kWh
